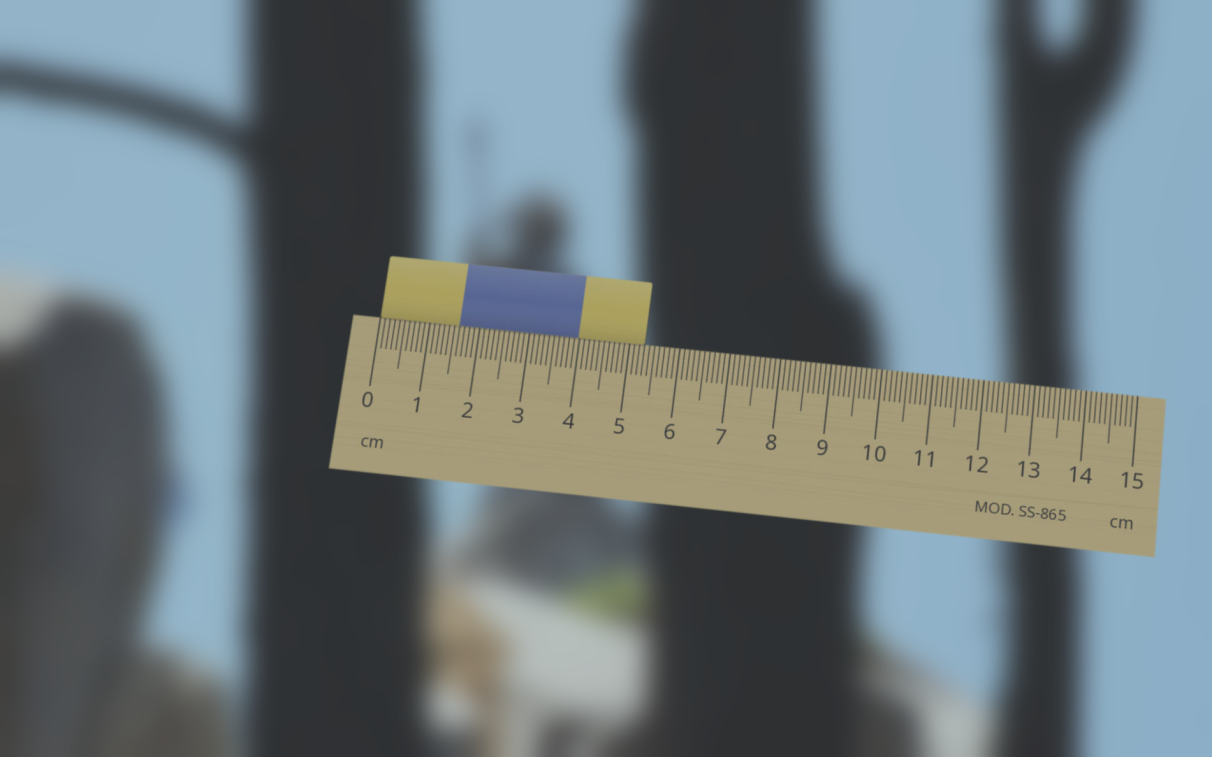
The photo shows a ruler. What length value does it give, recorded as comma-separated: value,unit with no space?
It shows 5.3,cm
